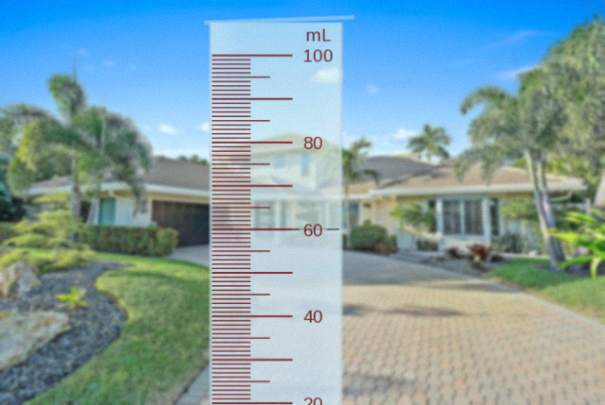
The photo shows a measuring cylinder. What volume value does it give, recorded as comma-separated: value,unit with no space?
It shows 60,mL
